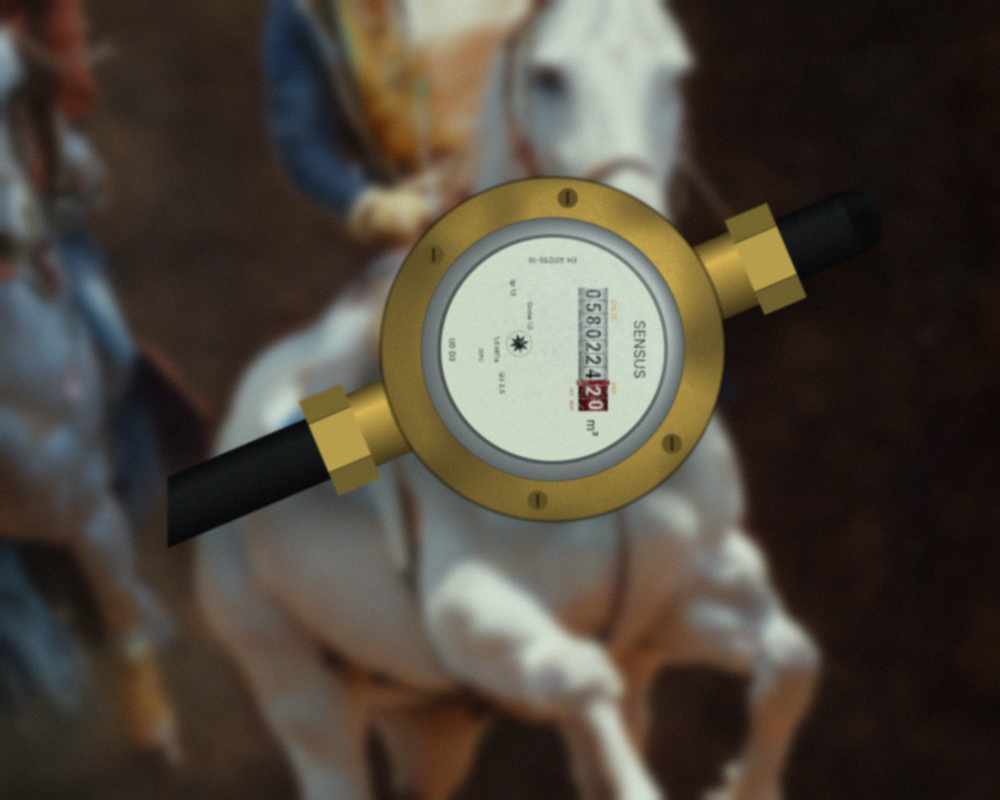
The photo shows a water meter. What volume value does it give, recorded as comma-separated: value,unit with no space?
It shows 580224.20,m³
